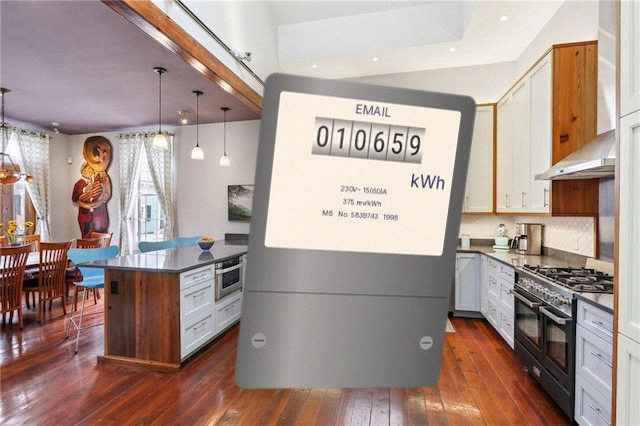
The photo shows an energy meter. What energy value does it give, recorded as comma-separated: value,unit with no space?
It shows 10659,kWh
